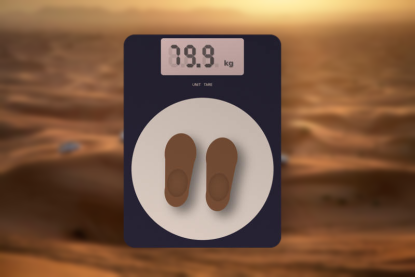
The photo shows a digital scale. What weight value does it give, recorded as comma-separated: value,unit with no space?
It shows 79.9,kg
